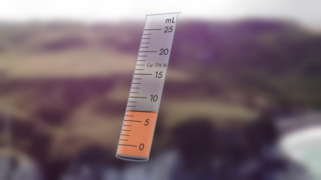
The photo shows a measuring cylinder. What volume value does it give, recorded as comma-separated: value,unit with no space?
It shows 7,mL
